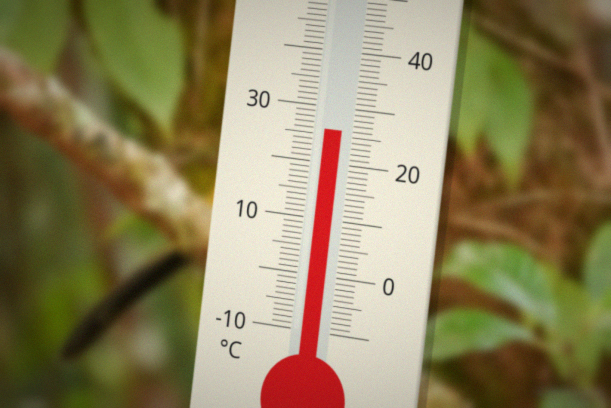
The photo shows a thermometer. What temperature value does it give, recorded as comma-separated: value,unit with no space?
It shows 26,°C
